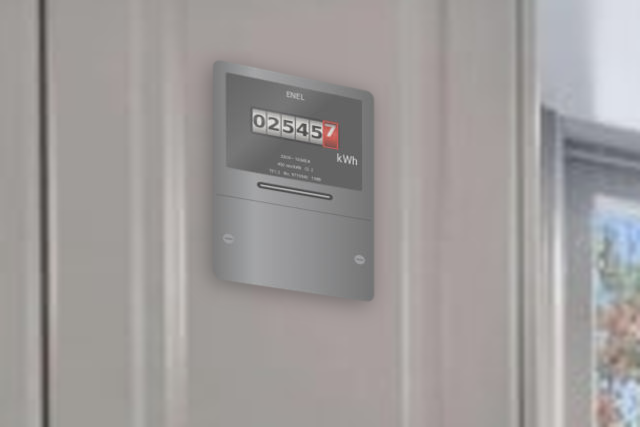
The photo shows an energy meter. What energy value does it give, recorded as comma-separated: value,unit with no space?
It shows 2545.7,kWh
